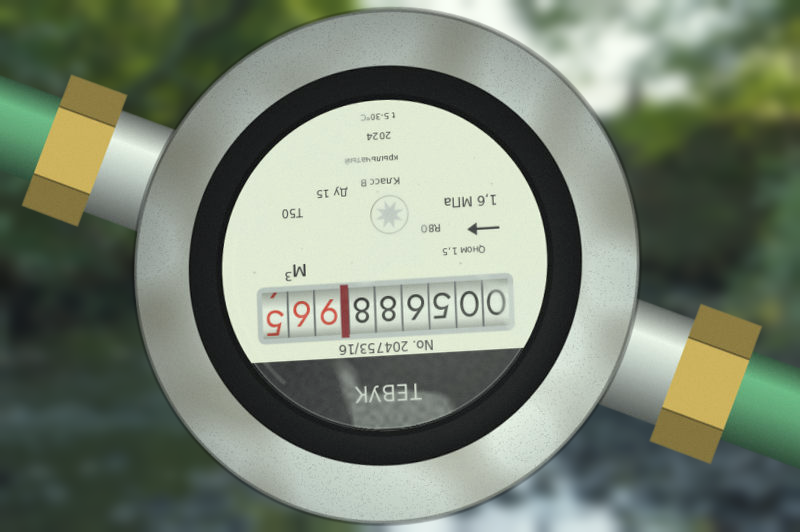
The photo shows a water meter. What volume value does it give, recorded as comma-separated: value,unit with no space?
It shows 5688.965,m³
